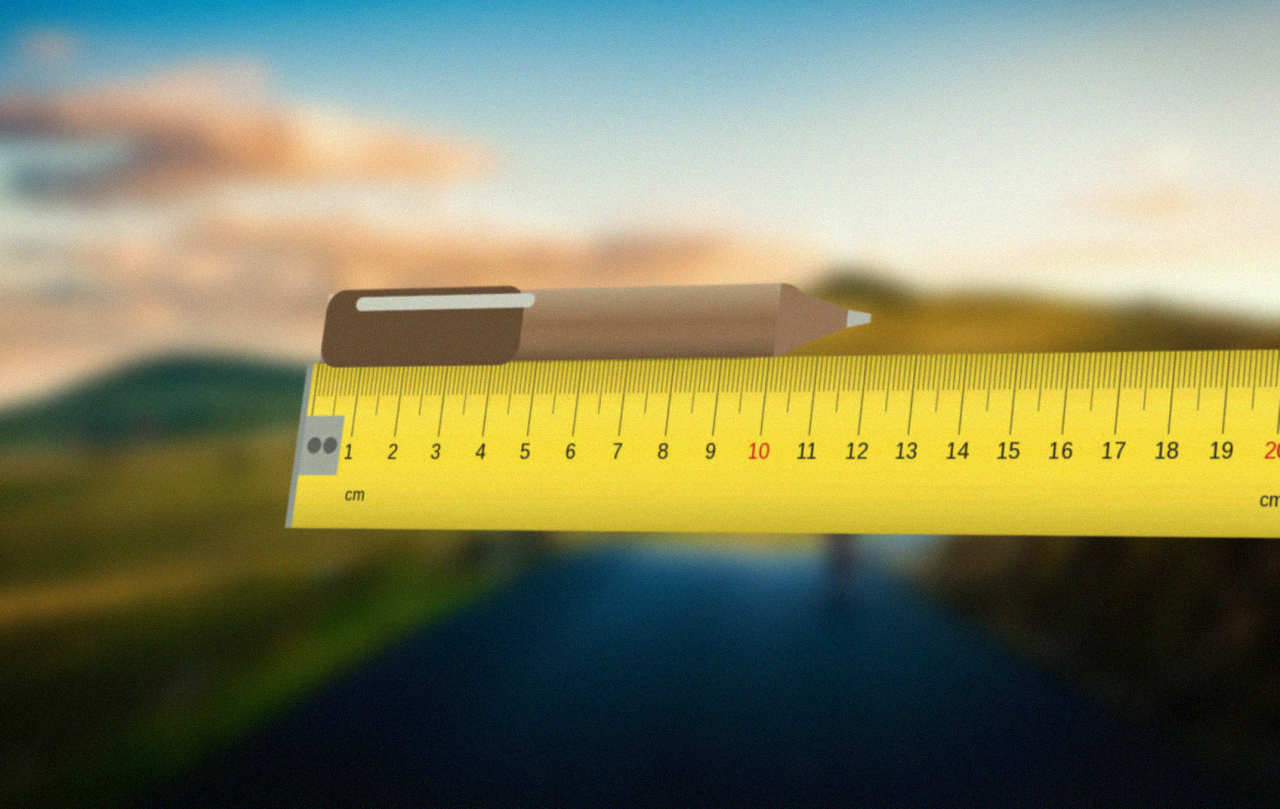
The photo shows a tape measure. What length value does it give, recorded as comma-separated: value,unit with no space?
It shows 12,cm
